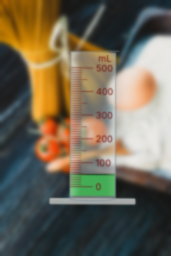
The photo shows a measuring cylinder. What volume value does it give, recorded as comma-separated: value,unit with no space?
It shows 50,mL
